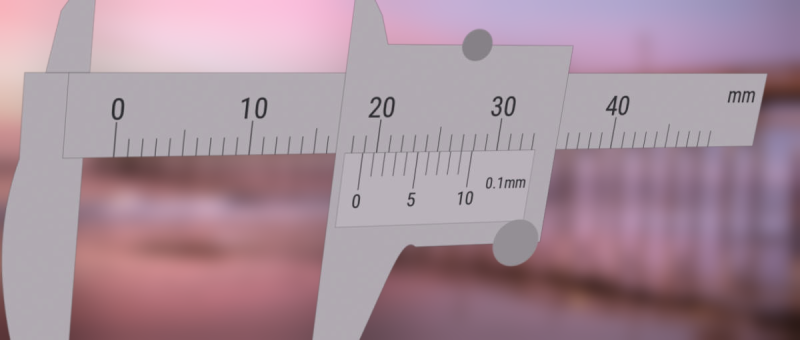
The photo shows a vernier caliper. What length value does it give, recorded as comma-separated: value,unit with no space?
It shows 18.9,mm
